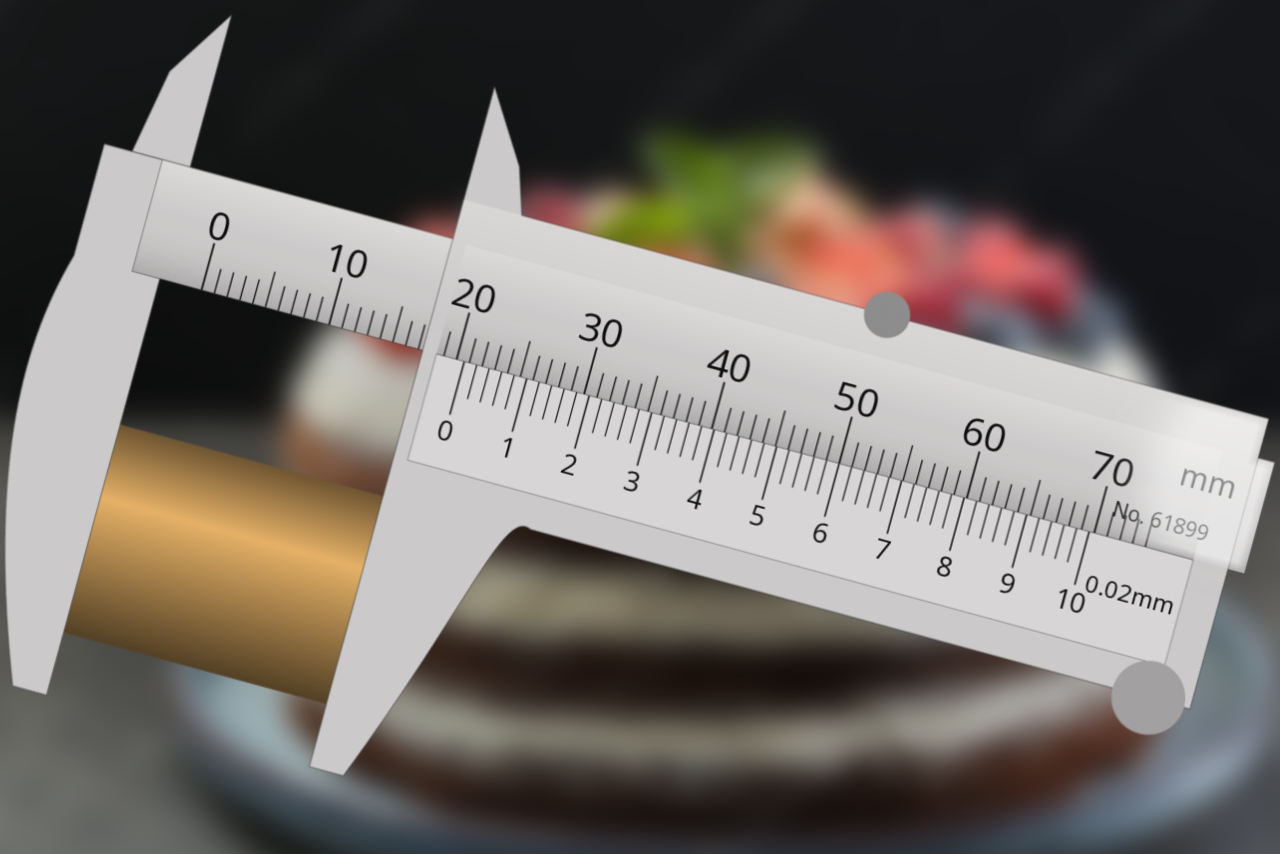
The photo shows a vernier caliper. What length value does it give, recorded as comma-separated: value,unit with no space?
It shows 20.6,mm
